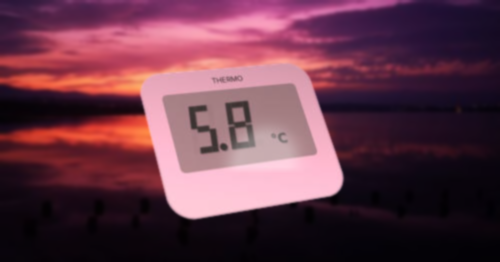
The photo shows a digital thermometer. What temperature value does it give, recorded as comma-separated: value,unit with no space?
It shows 5.8,°C
